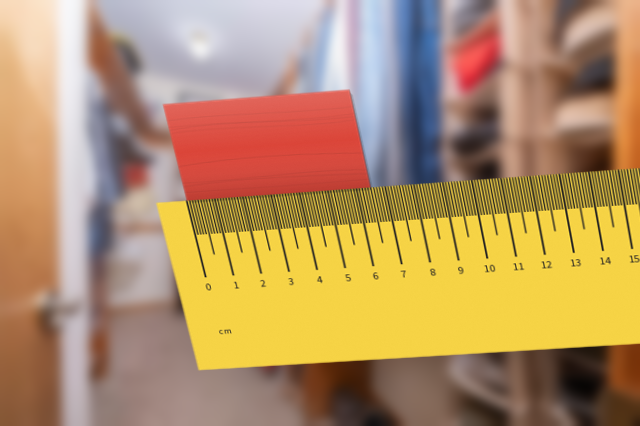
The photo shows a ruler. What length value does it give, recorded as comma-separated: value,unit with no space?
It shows 6.5,cm
